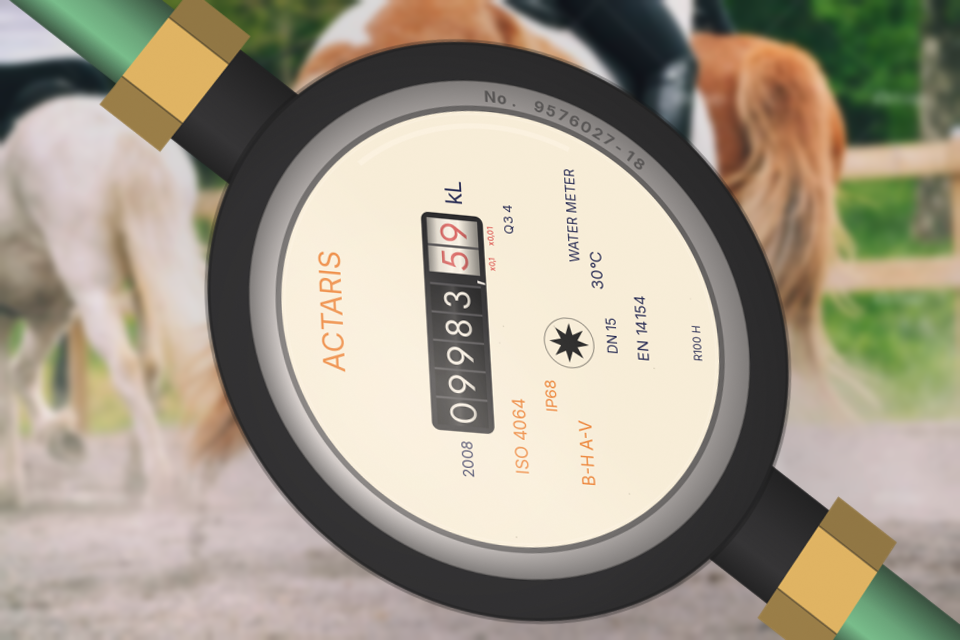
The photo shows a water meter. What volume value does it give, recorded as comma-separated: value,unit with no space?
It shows 9983.59,kL
